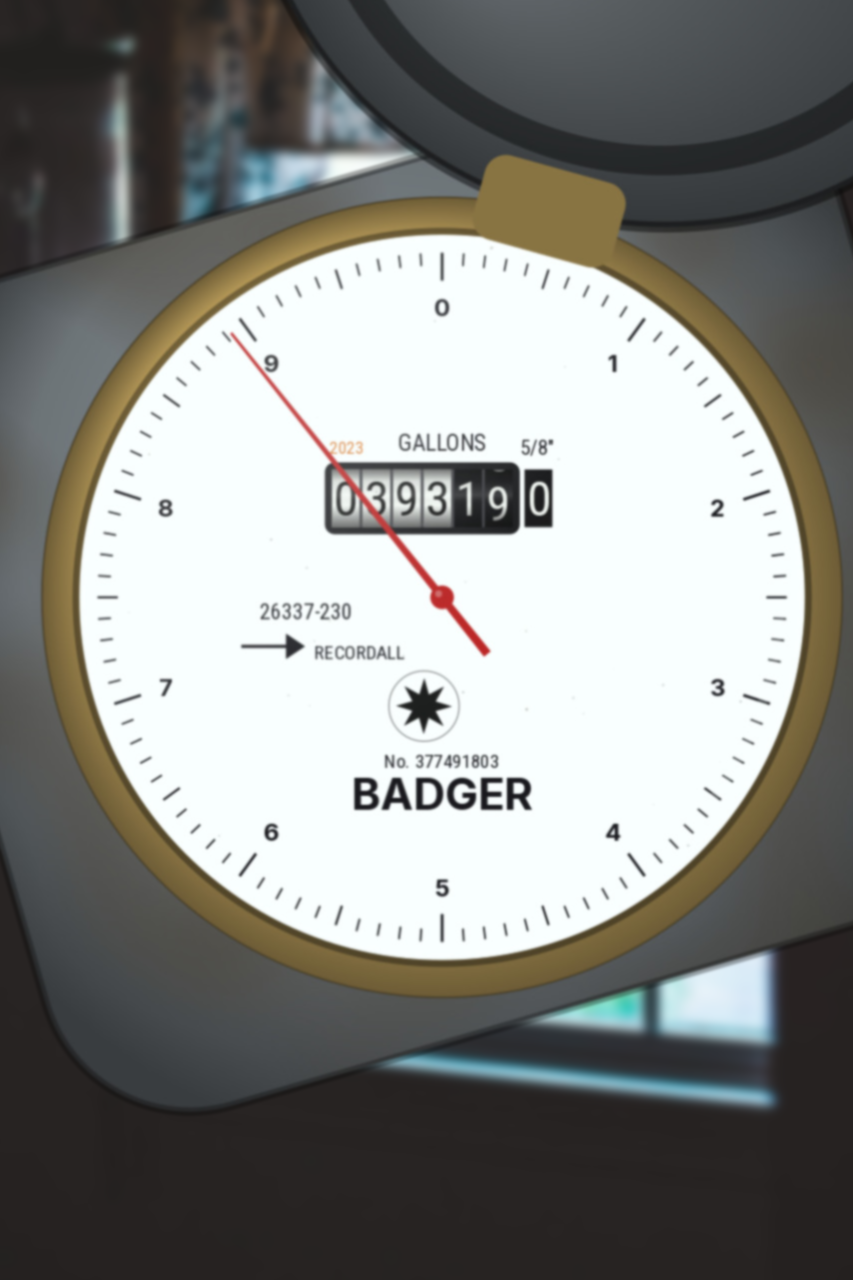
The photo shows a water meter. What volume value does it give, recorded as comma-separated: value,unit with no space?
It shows 393188.9,gal
